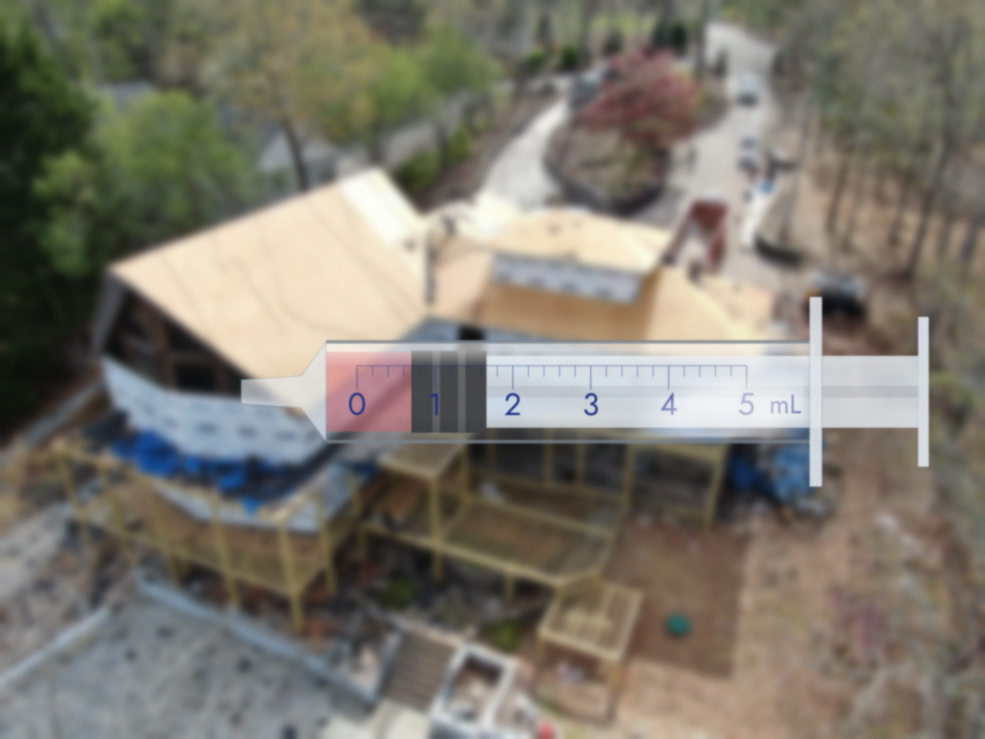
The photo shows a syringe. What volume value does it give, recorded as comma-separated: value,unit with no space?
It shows 0.7,mL
